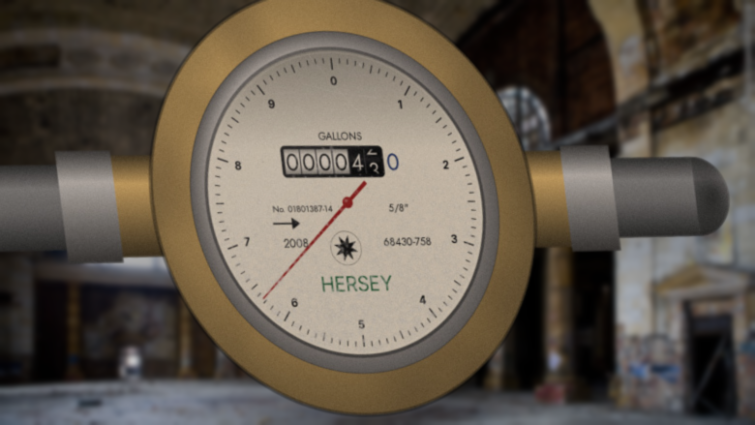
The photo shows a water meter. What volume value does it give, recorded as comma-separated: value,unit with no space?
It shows 426.3,gal
